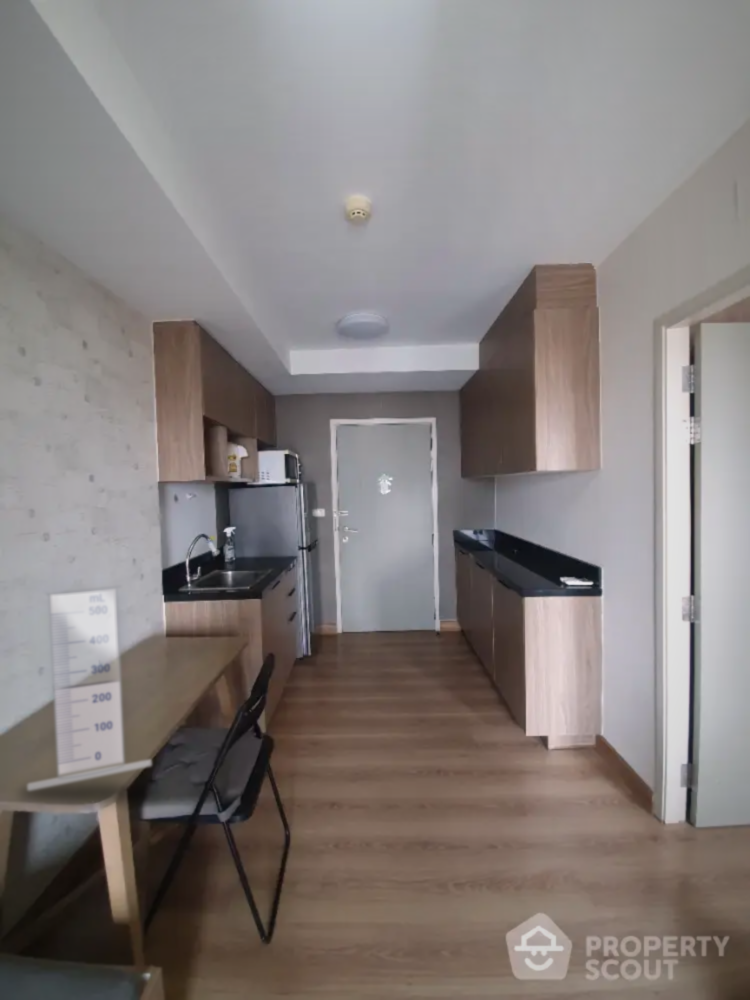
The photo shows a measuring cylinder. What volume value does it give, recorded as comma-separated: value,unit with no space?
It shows 250,mL
